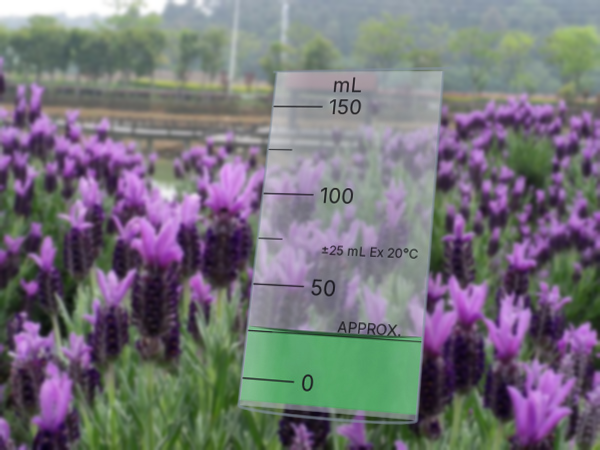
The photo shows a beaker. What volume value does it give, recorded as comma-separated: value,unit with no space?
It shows 25,mL
